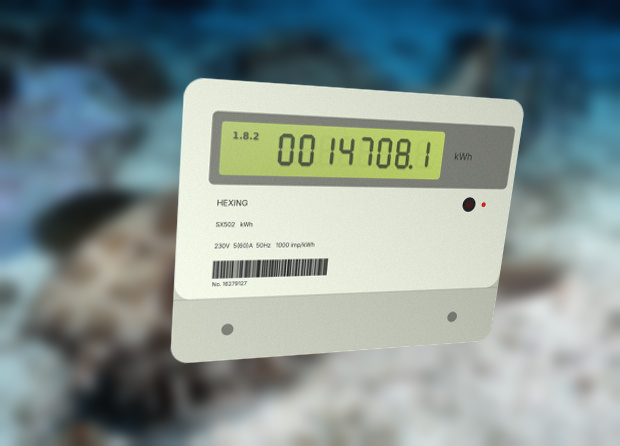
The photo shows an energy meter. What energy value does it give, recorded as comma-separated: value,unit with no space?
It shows 14708.1,kWh
